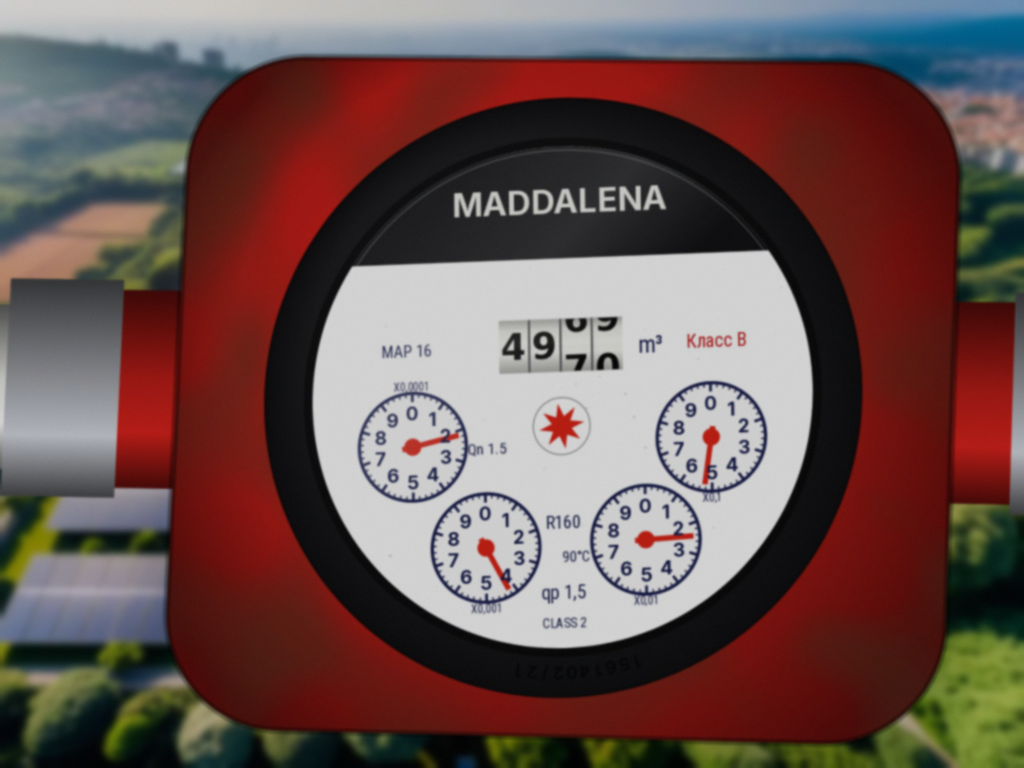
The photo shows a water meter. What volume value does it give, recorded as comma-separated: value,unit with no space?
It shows 4969.5242,m³
